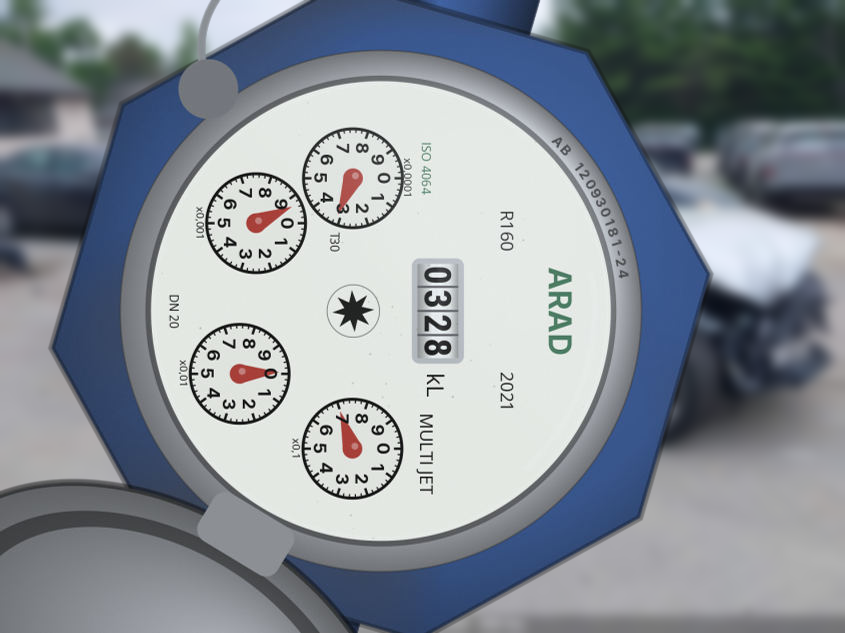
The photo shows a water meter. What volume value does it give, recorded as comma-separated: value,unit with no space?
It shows 328.6993,kL
